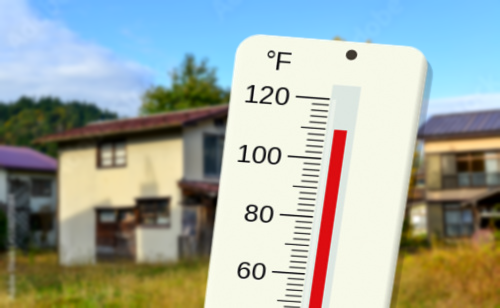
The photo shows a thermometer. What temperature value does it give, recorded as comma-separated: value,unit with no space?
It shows 110,°F
